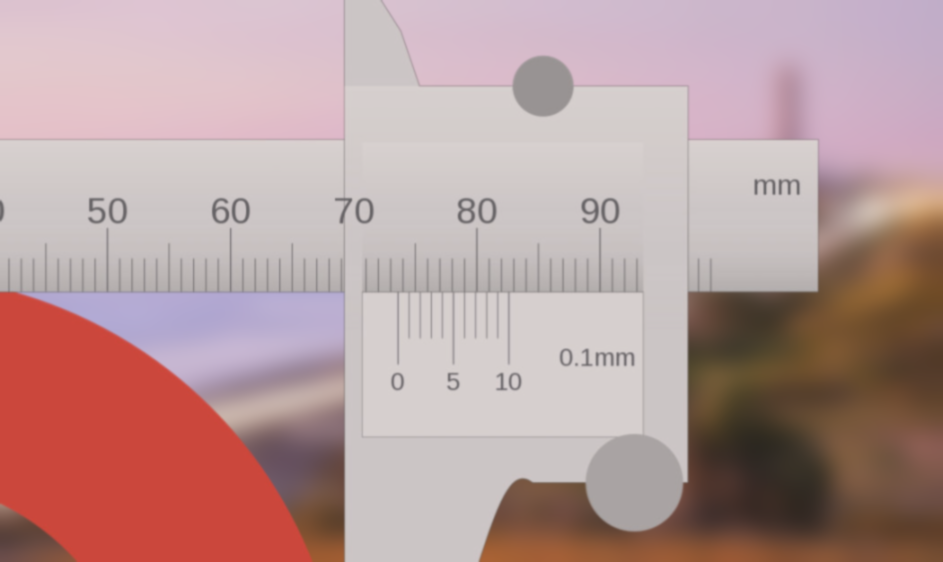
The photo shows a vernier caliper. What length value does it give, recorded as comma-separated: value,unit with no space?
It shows 73.6,mm
